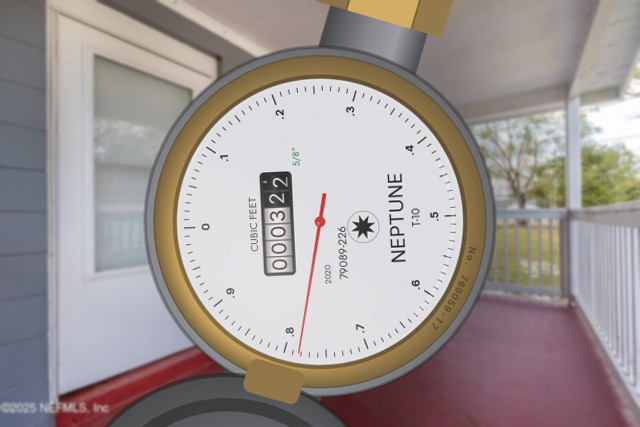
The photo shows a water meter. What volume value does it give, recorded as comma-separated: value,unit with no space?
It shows 321.78,ft³
